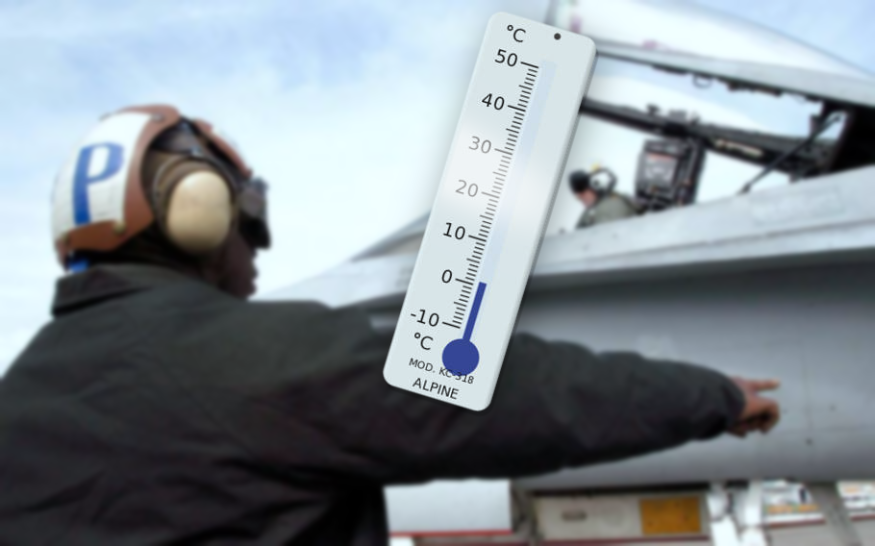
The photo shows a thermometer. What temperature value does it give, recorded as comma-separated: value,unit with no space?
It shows 1,°C
